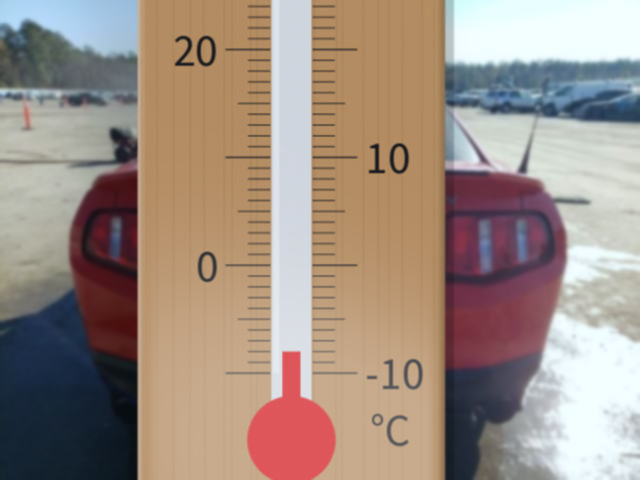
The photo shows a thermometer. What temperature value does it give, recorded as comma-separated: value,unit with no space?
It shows -8,°C
